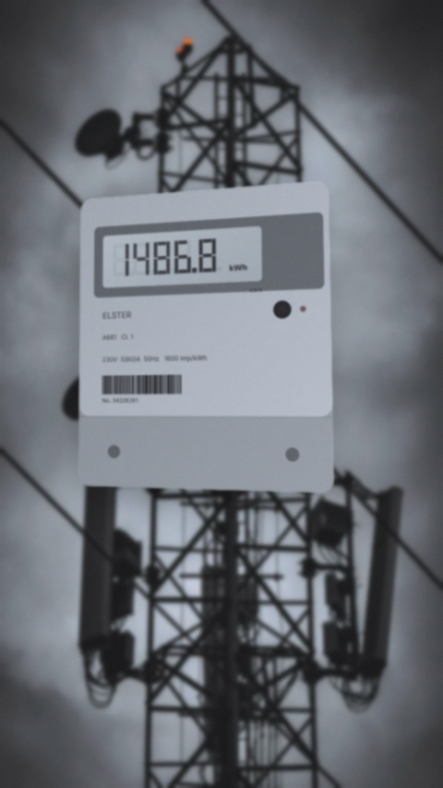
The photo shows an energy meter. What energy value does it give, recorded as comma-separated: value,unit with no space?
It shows 1486.8,kWh
